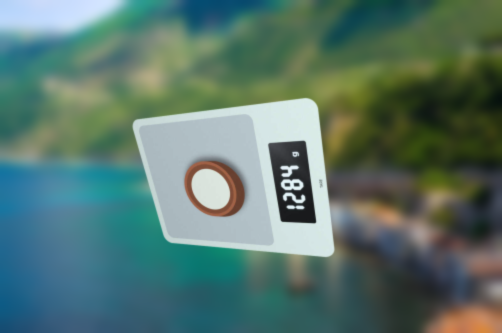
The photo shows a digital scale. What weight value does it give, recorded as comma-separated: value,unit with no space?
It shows 1284,g
